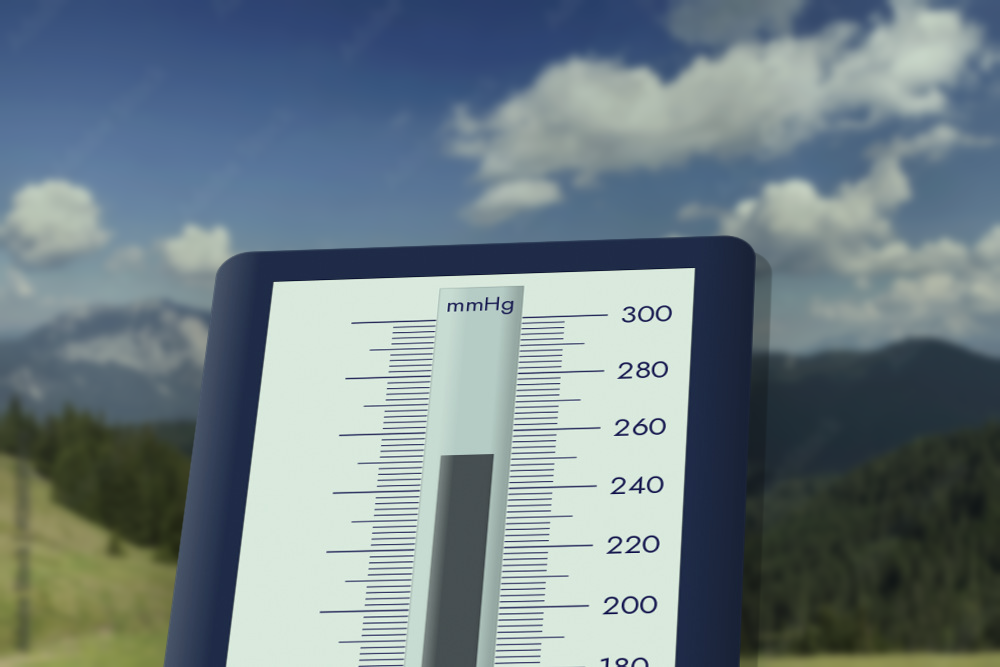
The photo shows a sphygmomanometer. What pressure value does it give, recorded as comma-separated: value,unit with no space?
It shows 252,mmHg
